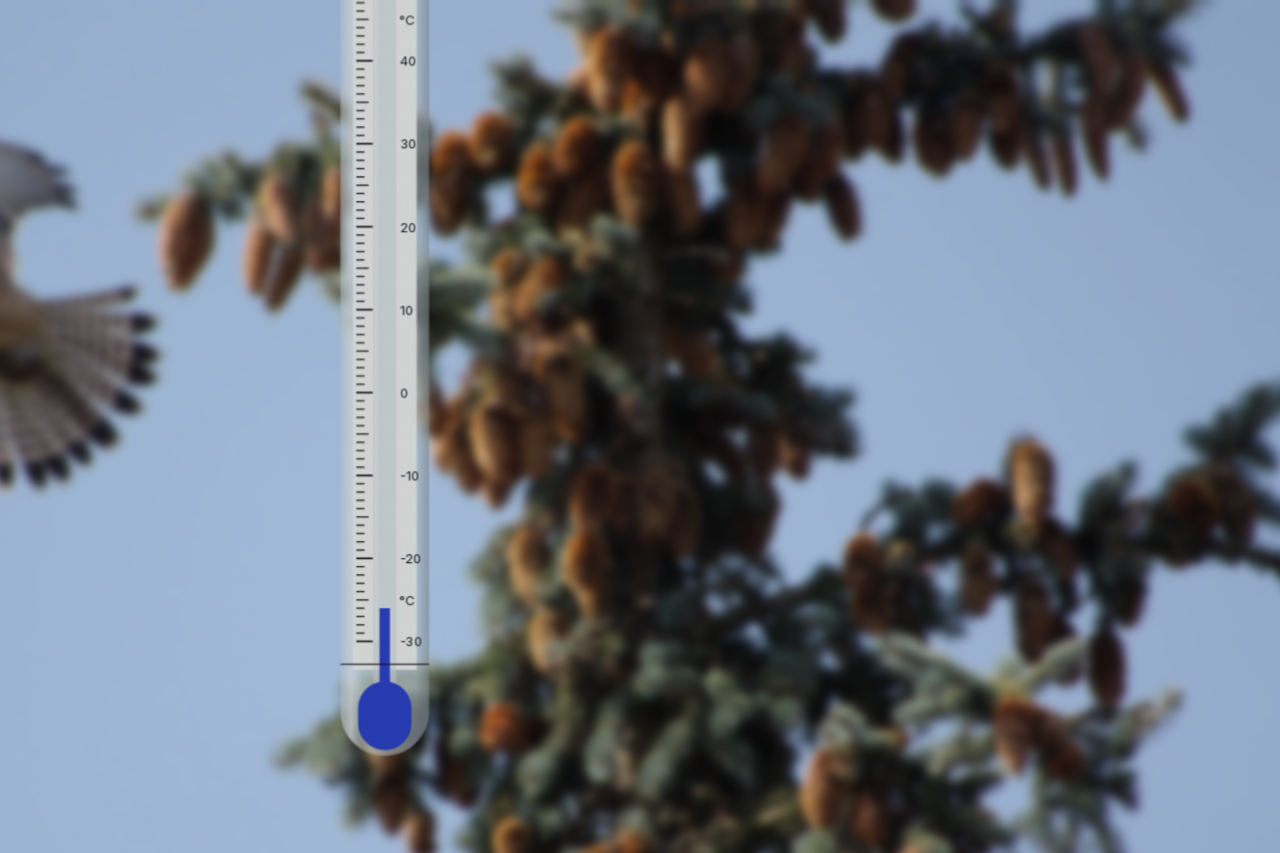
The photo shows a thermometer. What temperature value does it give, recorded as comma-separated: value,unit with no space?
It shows -26,°C
